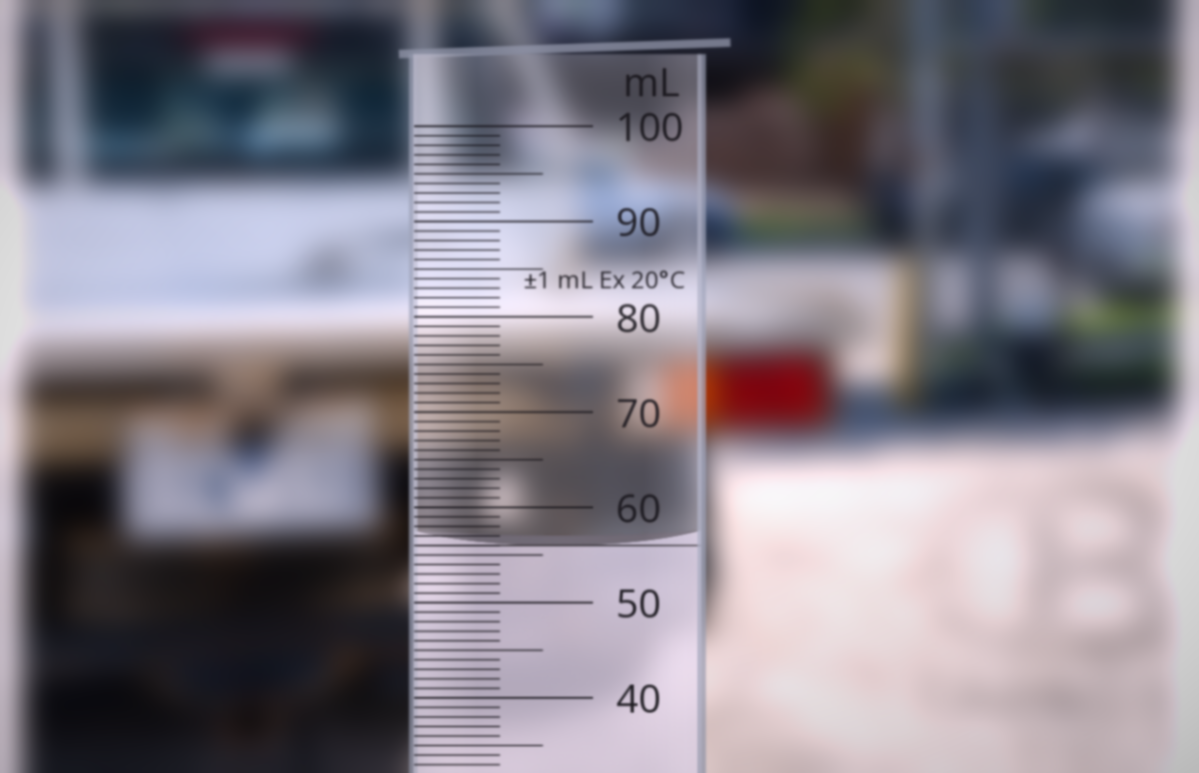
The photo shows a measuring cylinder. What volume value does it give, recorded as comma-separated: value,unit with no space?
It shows 56,mL
